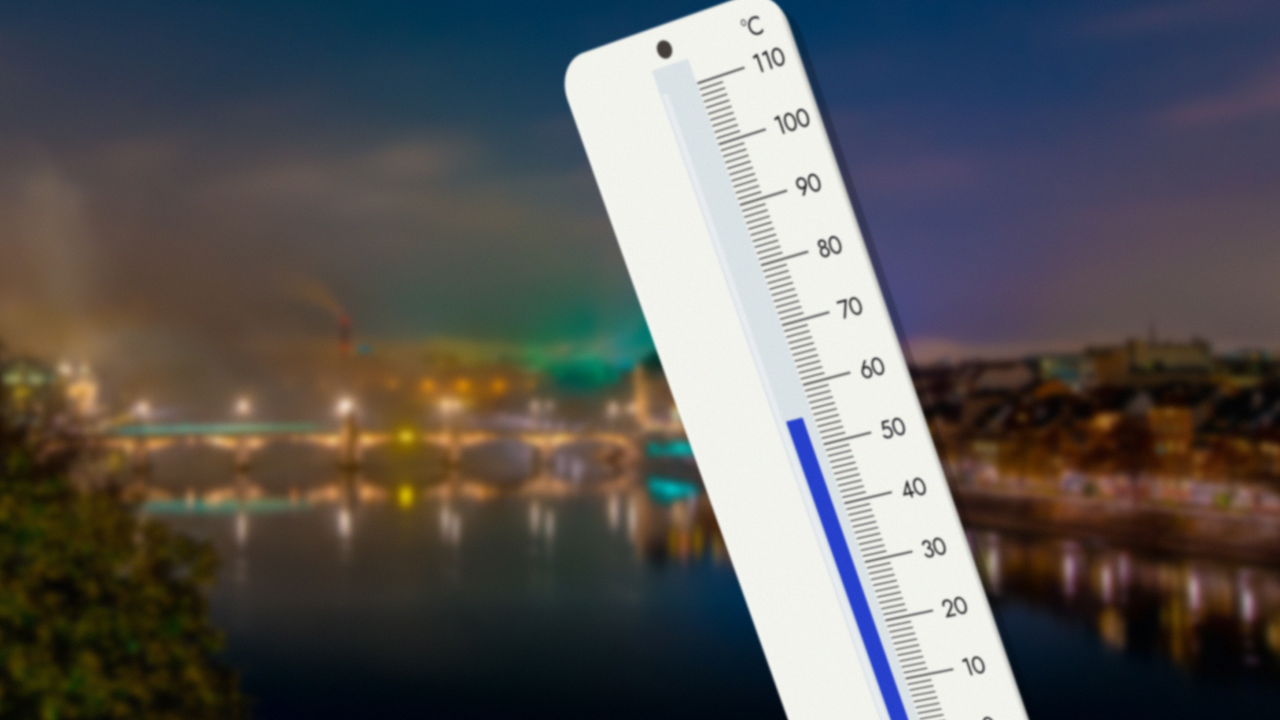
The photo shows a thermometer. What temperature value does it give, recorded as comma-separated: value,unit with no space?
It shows 55,°C
